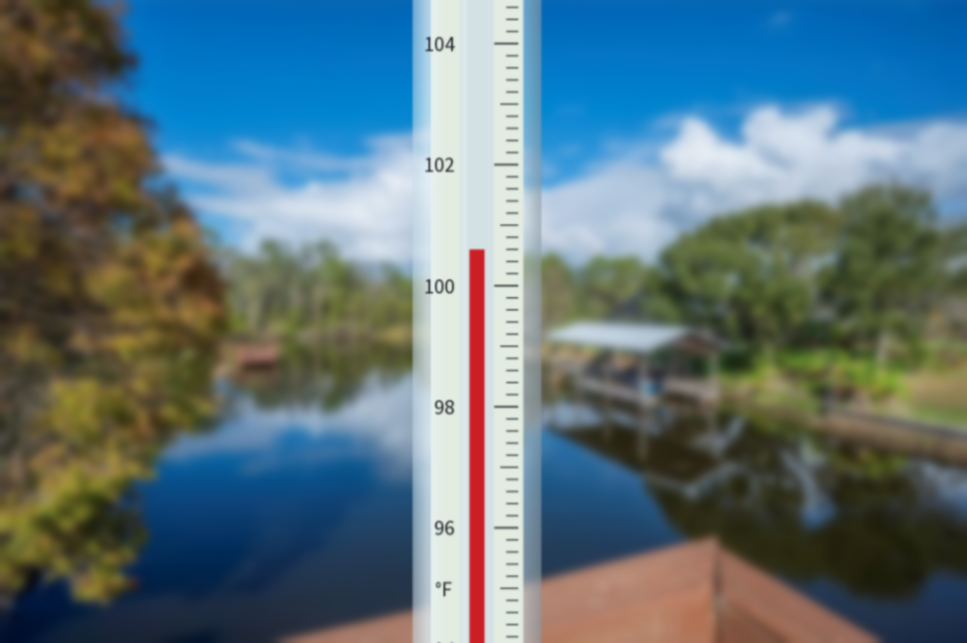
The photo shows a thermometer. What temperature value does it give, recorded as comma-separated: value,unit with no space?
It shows 100.6,°F
